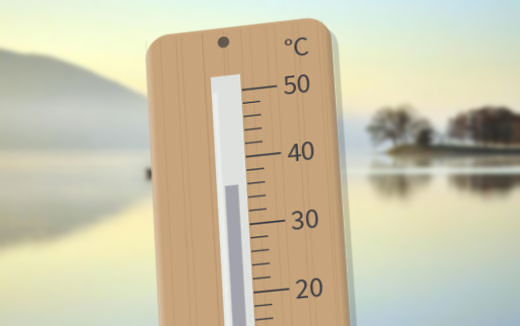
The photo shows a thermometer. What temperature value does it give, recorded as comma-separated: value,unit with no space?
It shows 36,°C
